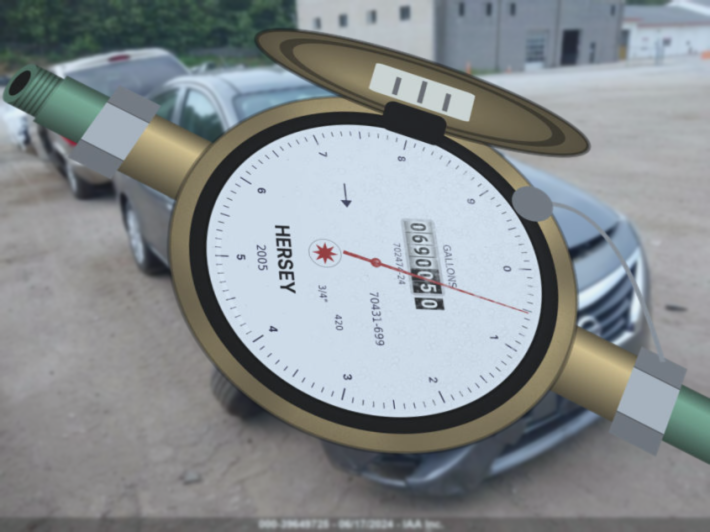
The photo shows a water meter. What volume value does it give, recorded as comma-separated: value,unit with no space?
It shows 690050.5,gal
